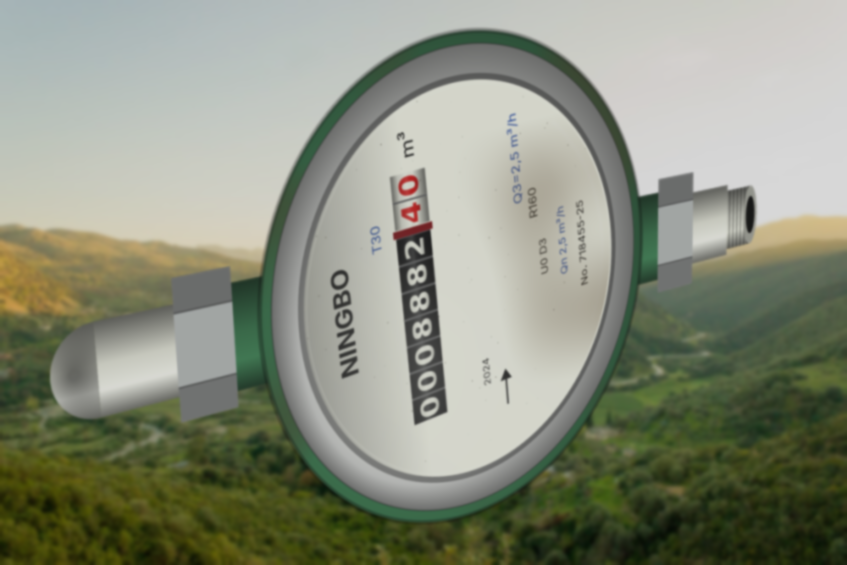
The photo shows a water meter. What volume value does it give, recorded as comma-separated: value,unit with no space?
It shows 8882.40,m³
